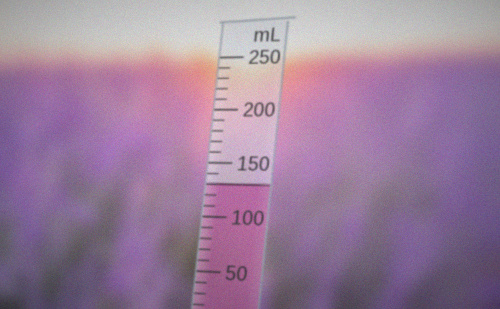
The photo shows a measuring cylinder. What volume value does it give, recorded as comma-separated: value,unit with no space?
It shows 130,mL
